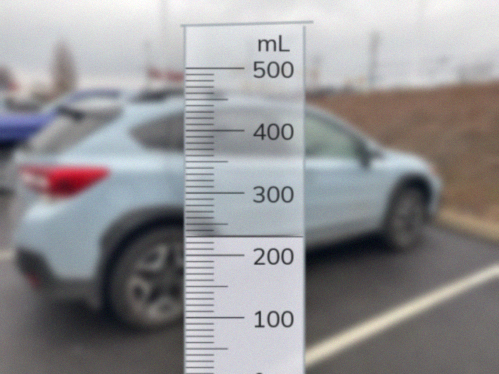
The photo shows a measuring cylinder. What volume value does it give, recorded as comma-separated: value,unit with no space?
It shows 230,mL
